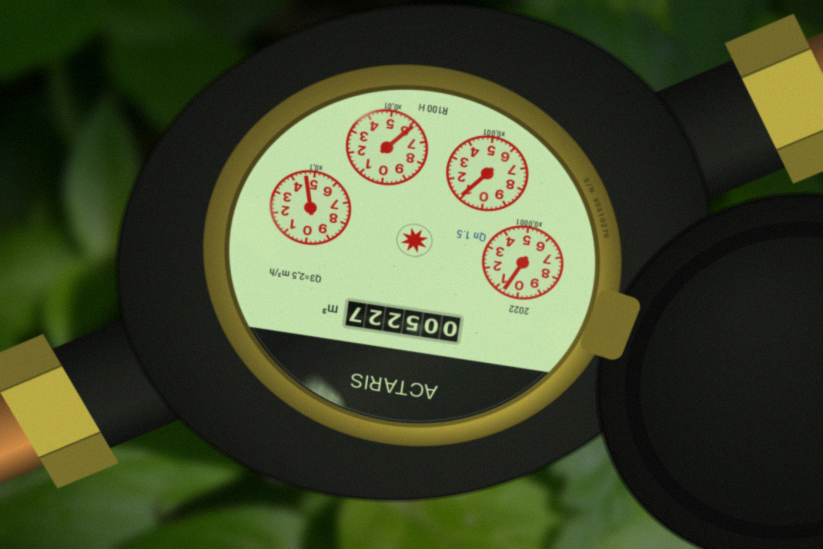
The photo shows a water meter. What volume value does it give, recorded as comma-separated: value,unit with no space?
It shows 5227.4610,m³
